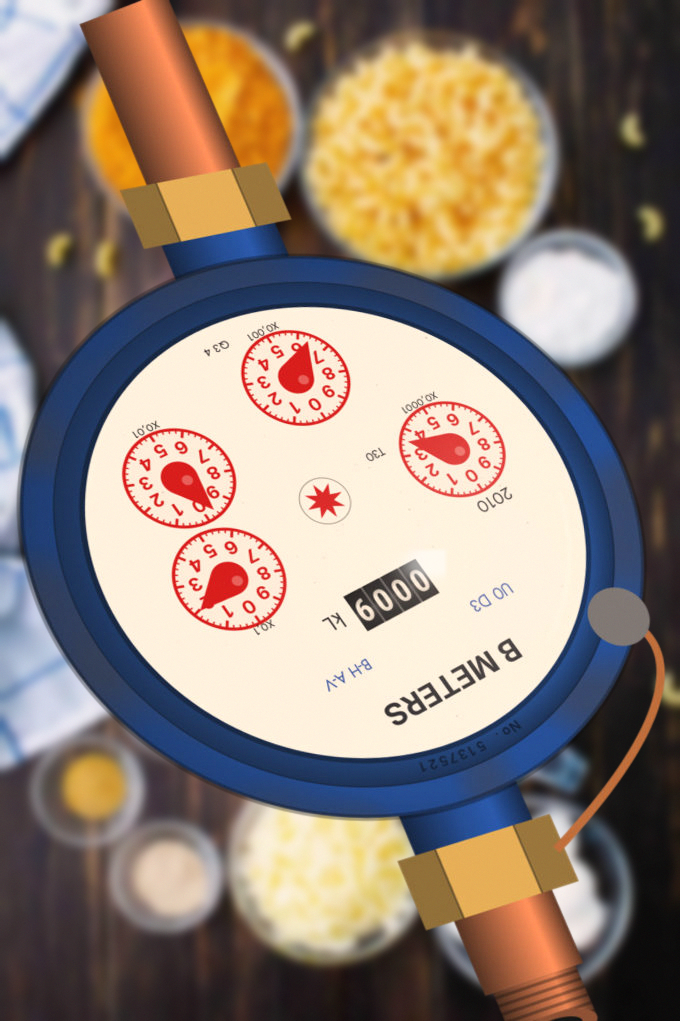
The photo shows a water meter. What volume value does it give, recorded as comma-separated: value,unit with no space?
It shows 9.1963,kL
